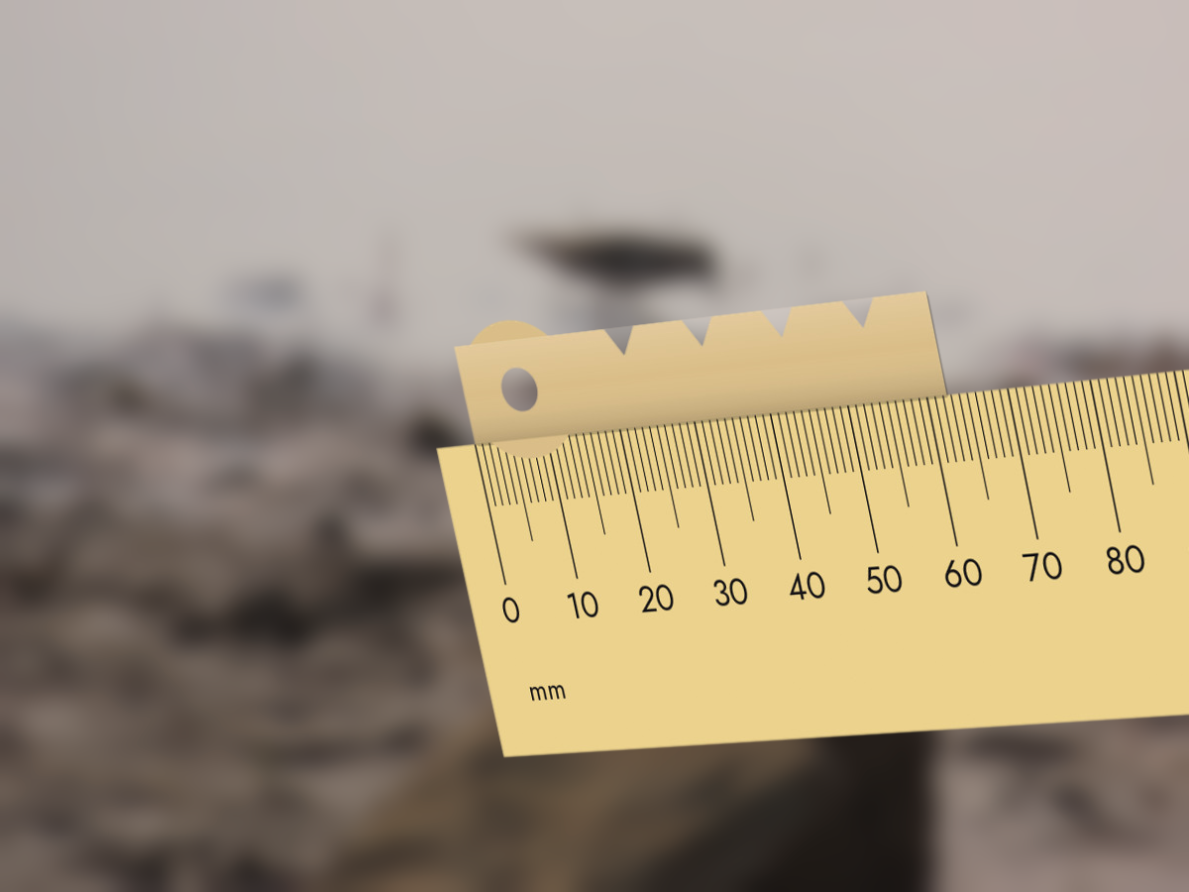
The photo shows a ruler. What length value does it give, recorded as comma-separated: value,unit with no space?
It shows 62.5,mm
